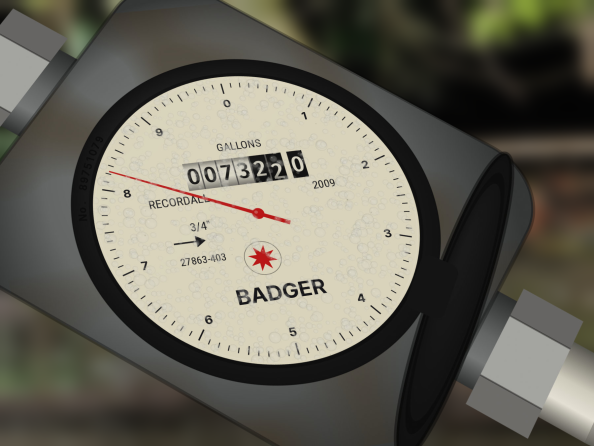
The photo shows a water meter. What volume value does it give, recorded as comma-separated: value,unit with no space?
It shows 73218.2,gal
